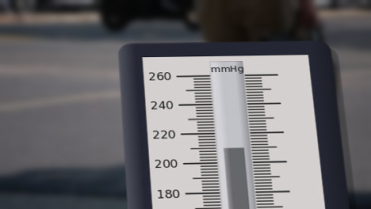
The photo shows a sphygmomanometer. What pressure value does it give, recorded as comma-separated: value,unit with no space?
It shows 210,mmHg
